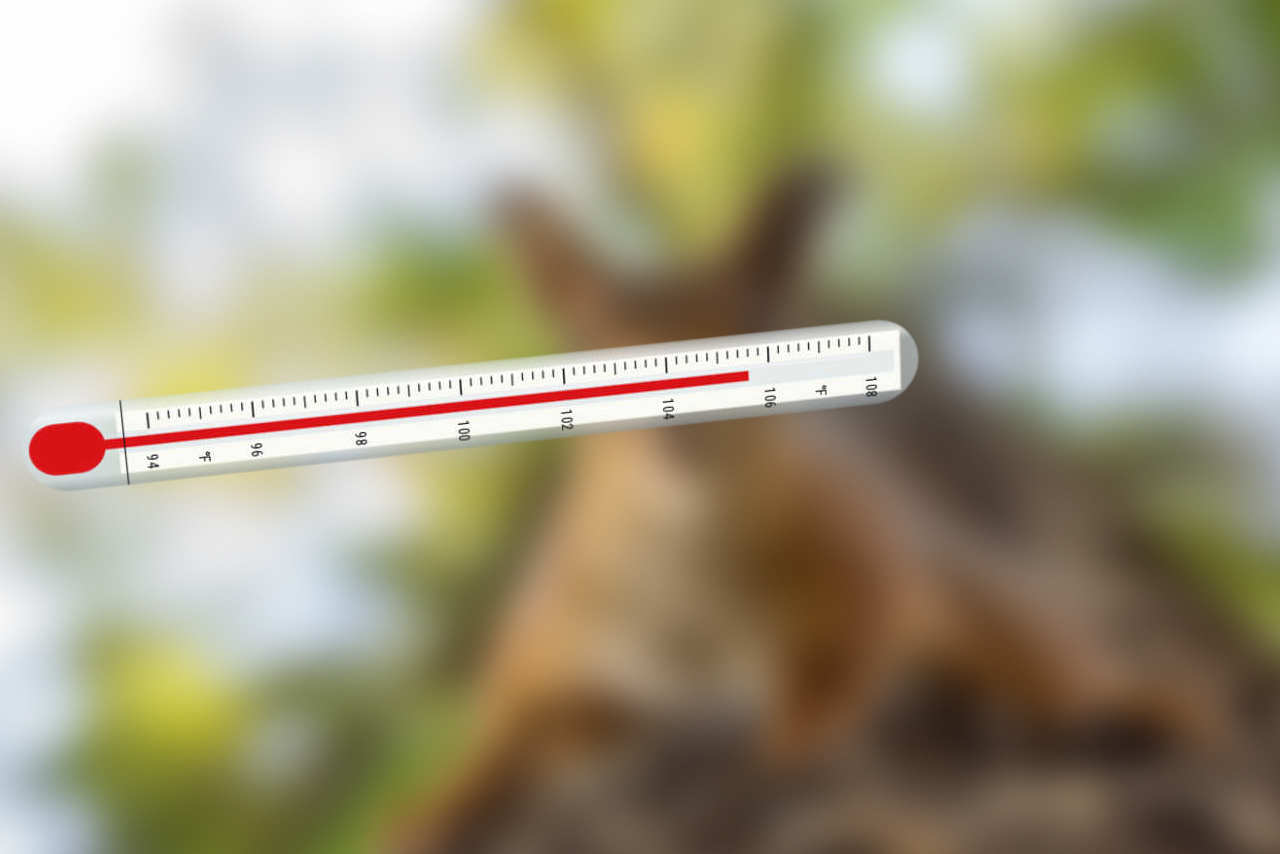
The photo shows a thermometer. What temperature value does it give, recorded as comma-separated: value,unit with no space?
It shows 105.6,°F
